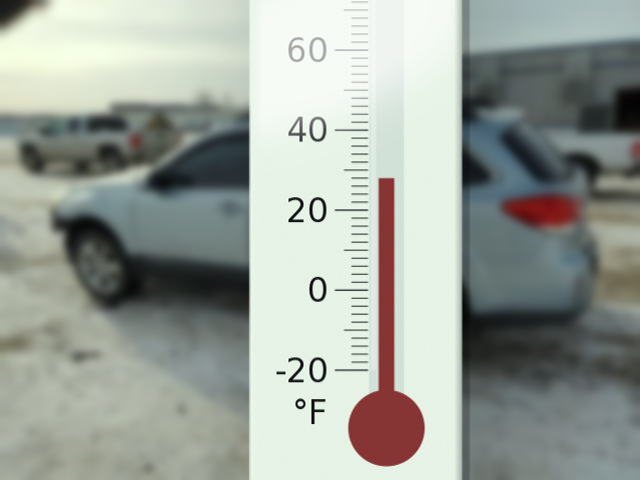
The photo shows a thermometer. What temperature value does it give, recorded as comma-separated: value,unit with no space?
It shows 28,°F
